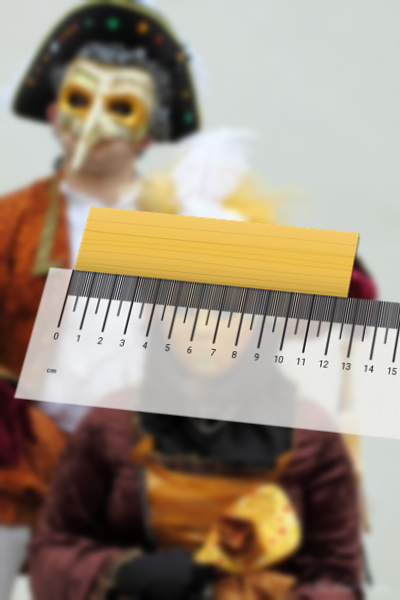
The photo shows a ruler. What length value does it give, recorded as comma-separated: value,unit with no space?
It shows 12.5,cm
